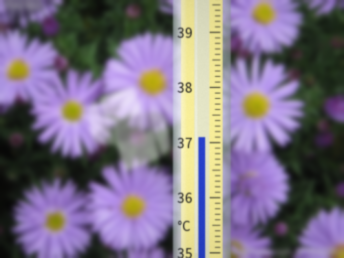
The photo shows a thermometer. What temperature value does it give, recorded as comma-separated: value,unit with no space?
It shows 37.1,°C
